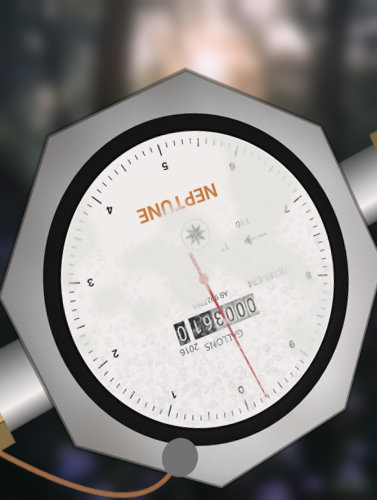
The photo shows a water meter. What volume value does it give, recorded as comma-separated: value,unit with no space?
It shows 3609.7,gal
